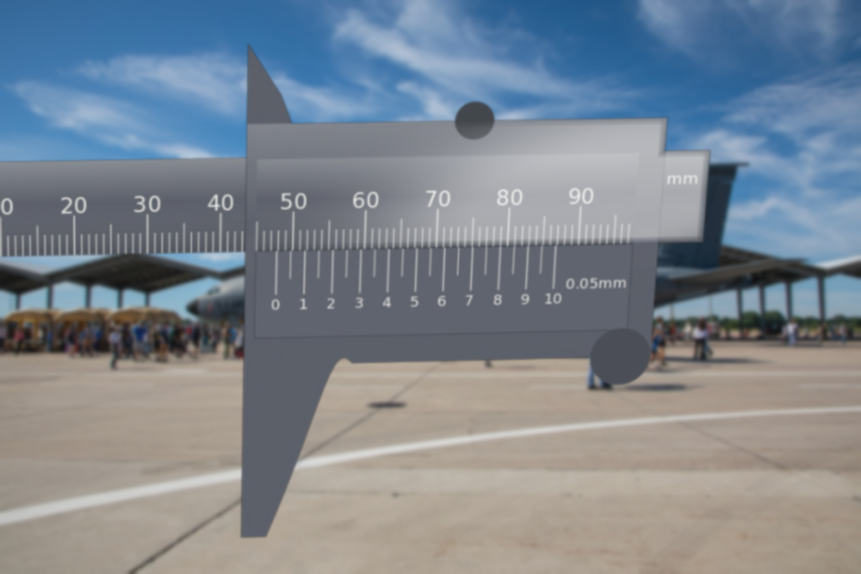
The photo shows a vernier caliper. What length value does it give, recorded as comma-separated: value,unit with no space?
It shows 47.8,mm
